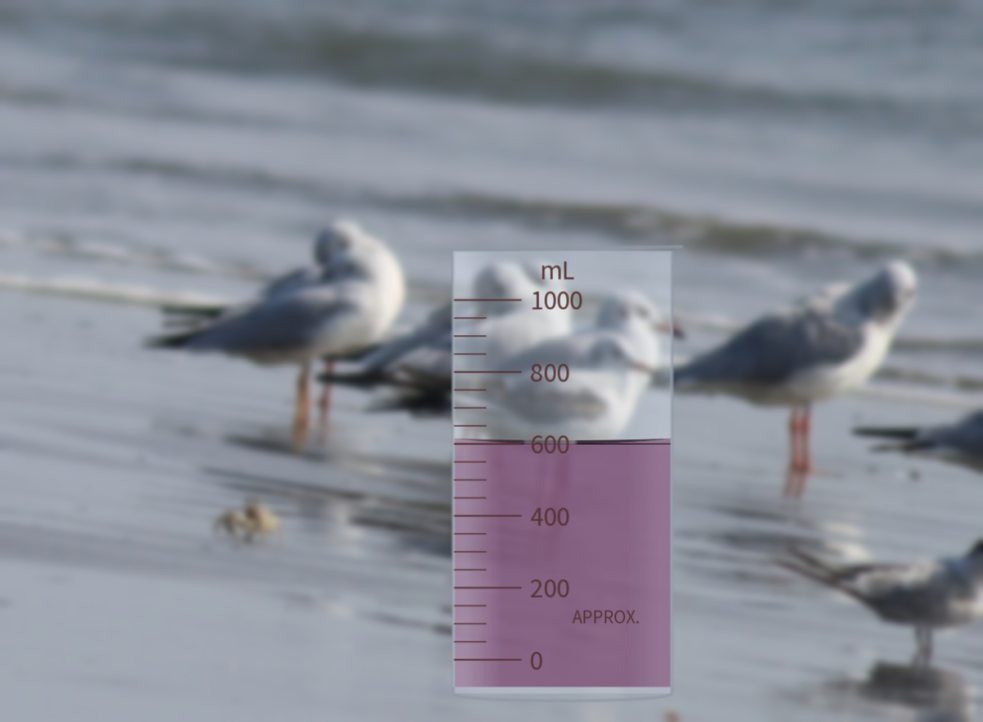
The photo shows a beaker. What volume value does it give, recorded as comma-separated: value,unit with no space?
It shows 600,mL
